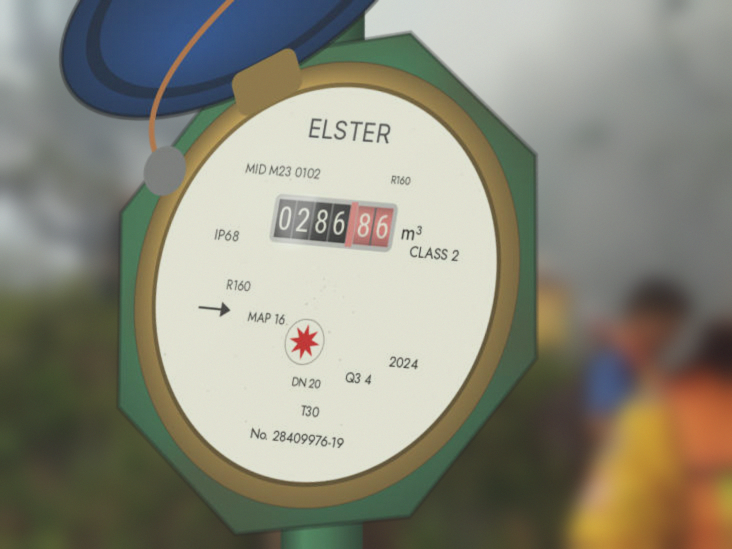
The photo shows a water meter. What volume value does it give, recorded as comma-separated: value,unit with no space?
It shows 286.86,m³
